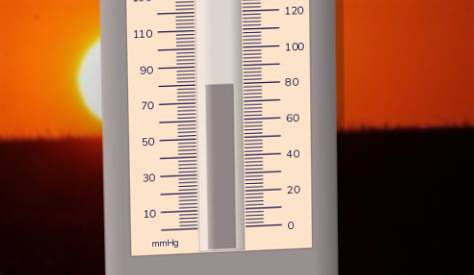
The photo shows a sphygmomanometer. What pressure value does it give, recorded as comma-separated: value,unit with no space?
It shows 80,mmHg
